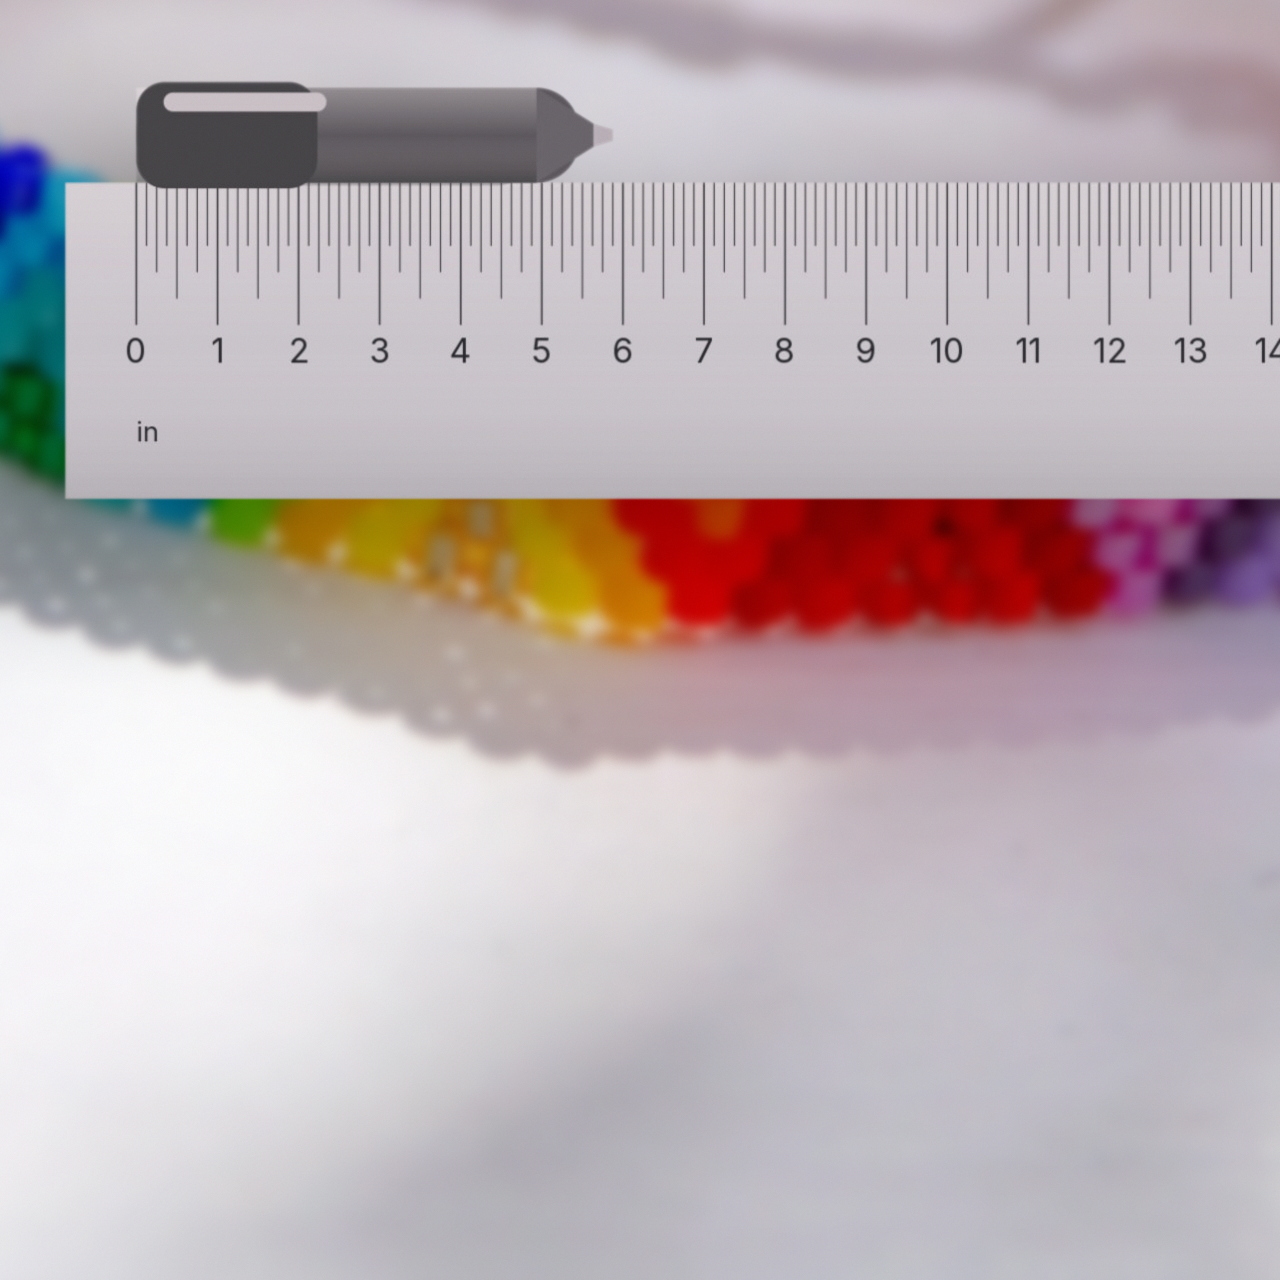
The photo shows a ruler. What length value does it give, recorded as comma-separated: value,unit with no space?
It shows 5.875,in
